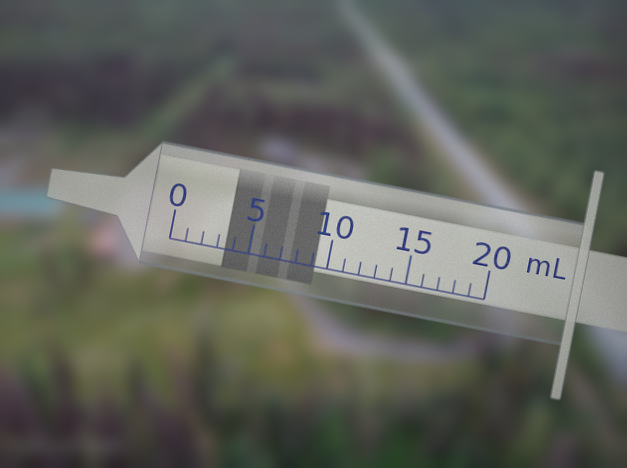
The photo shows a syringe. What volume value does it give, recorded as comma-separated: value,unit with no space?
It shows 3.5,mL
